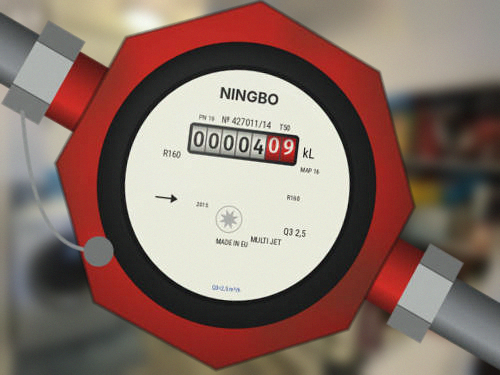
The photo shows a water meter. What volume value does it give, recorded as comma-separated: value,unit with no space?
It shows 4.09,kL
